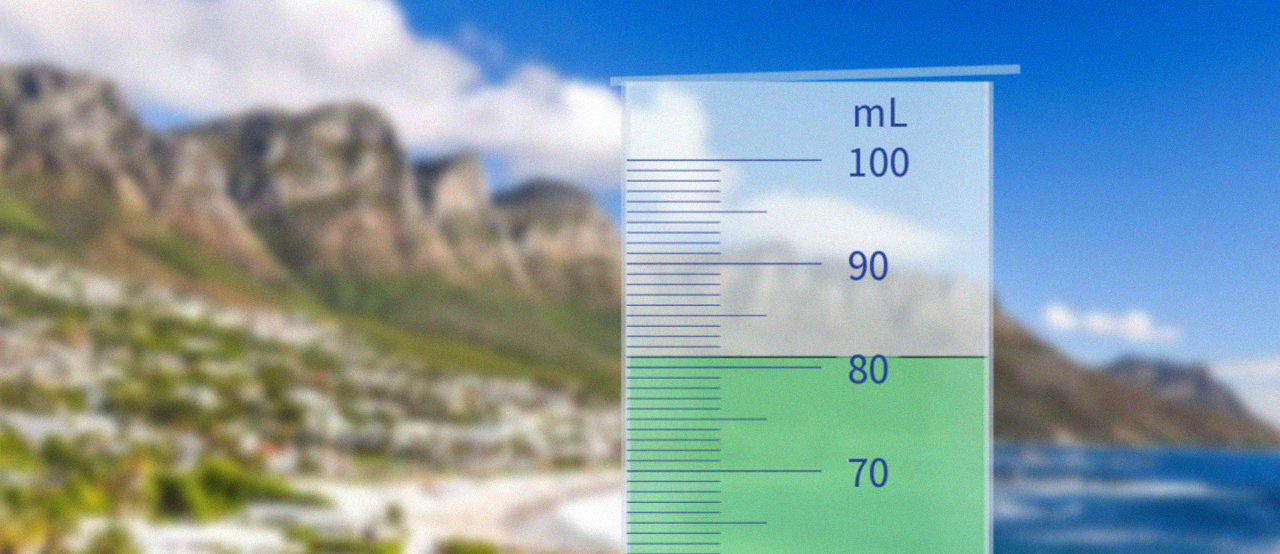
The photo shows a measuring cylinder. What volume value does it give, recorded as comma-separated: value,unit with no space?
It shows 81,mL
